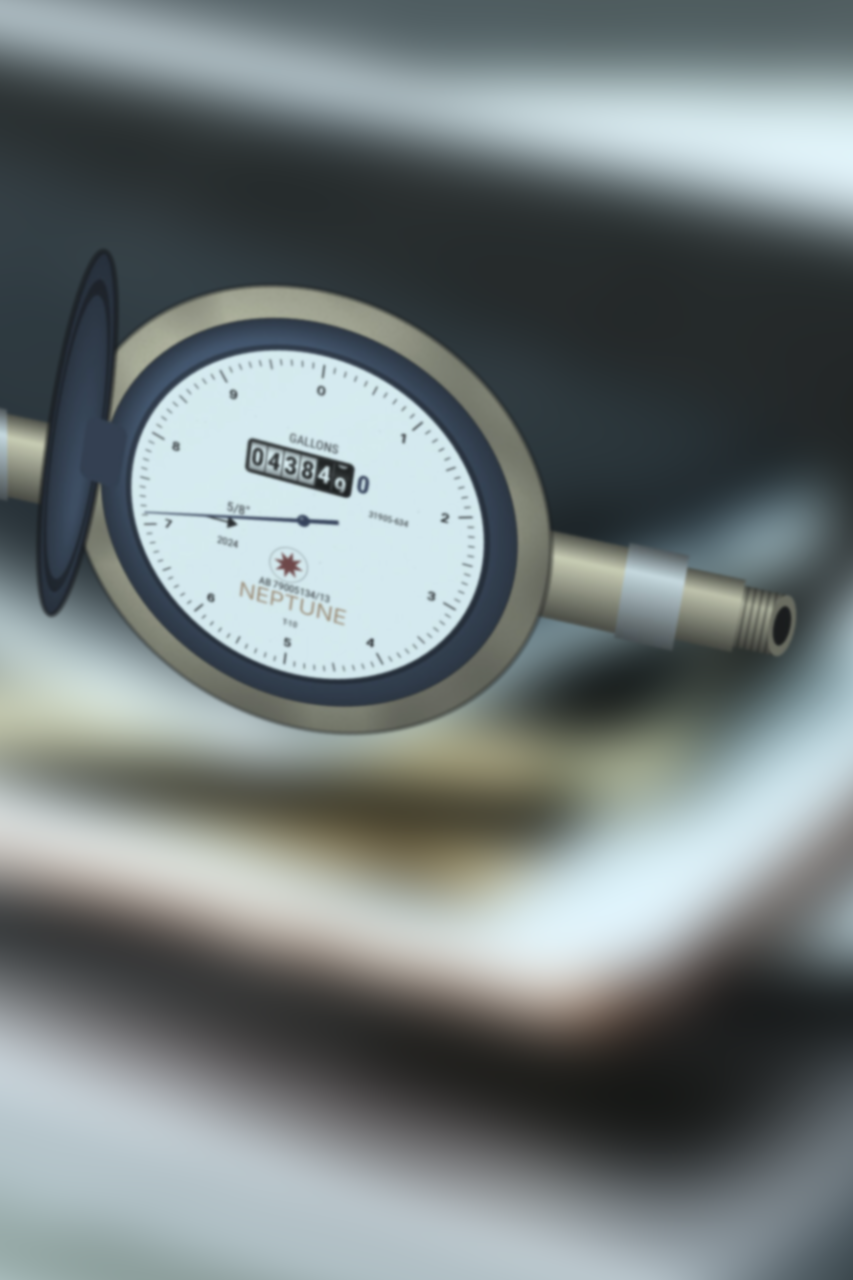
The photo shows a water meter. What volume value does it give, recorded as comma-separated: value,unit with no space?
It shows 438487.1,gal
